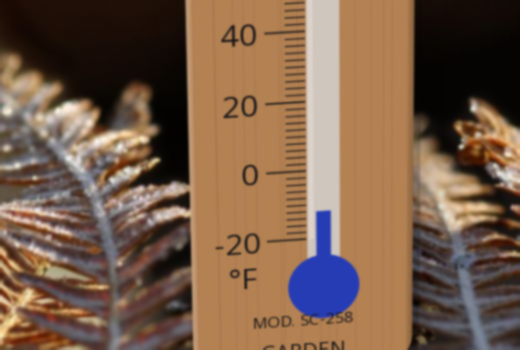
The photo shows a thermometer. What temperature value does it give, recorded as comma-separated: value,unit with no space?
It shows -12,°F
